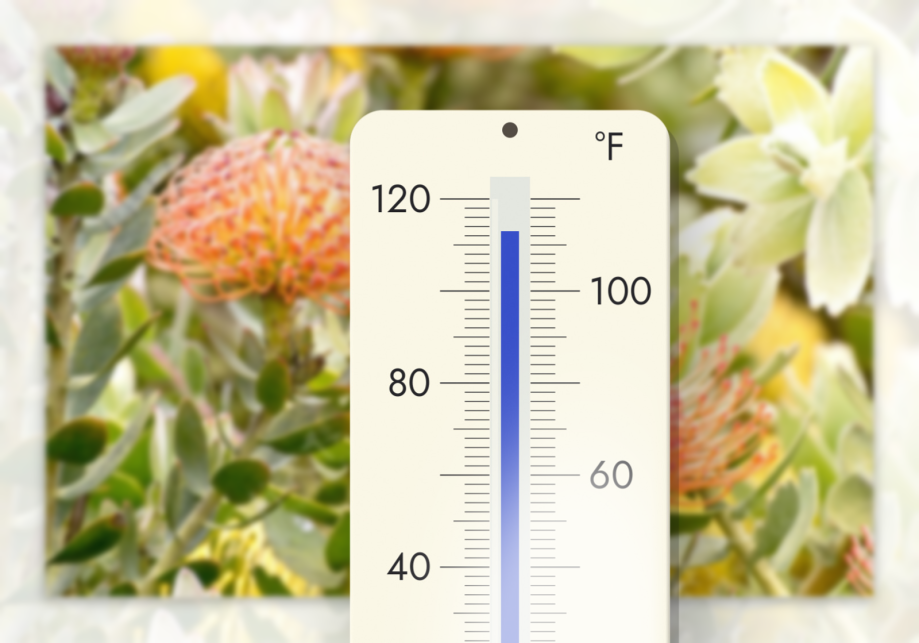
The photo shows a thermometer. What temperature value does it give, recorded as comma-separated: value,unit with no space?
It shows 113,°F
